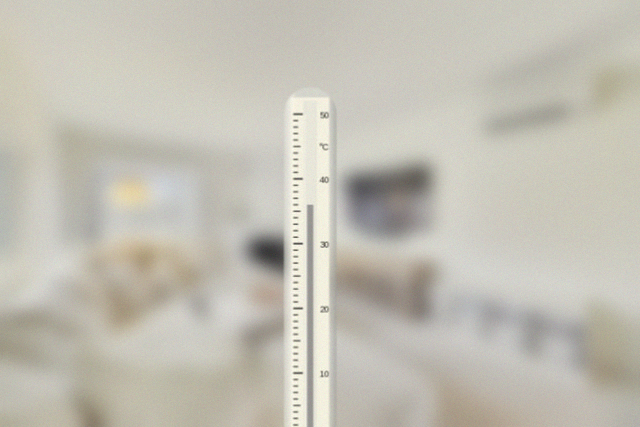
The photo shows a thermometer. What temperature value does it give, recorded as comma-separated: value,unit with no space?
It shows 36,°C
